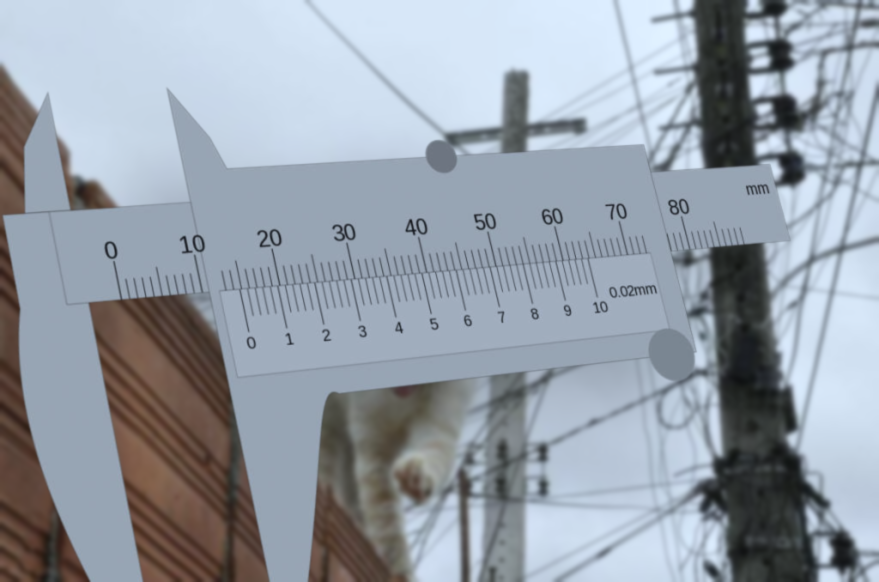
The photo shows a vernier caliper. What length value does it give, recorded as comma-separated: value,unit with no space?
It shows 14.8,mm
